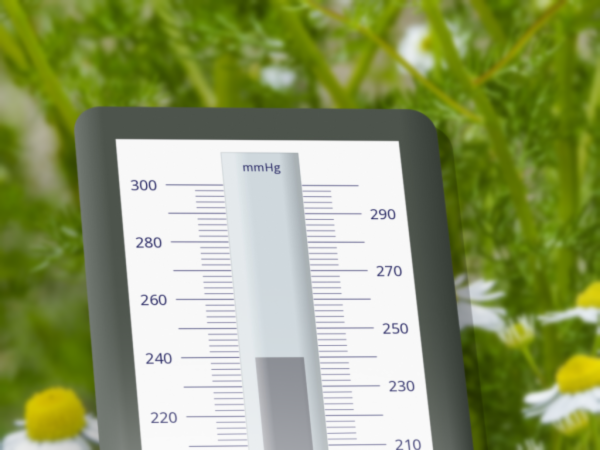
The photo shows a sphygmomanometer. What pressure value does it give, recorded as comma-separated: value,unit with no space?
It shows 240,mmHg
